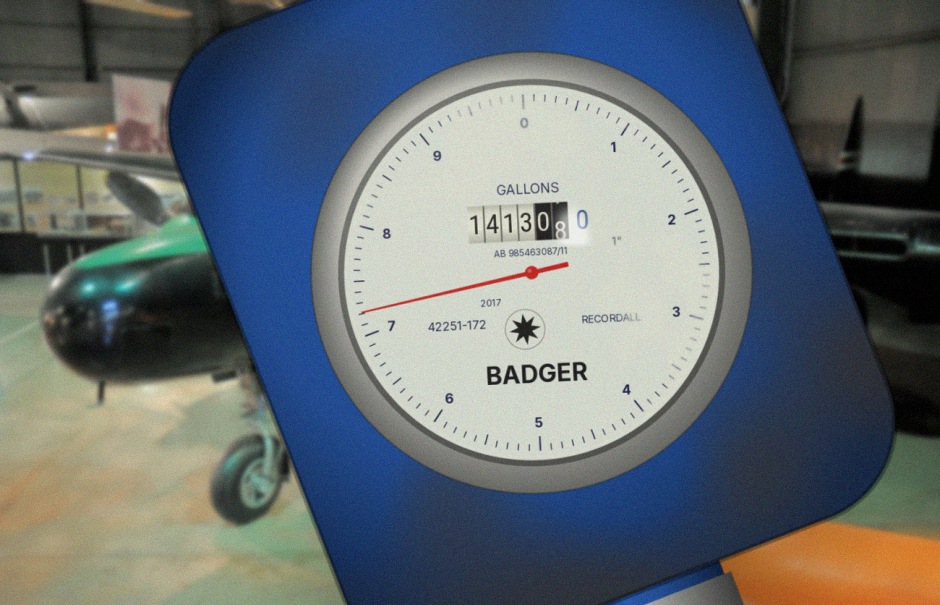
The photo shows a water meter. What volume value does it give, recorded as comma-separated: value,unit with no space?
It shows 1413077.2,gal
